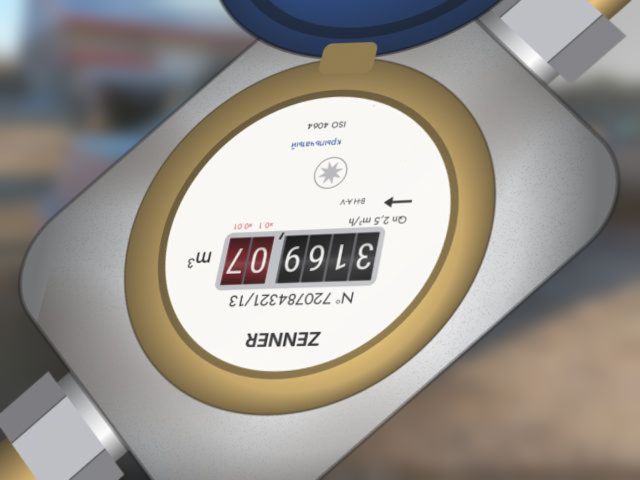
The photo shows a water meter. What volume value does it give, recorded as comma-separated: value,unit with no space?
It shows 3169.07,m³
